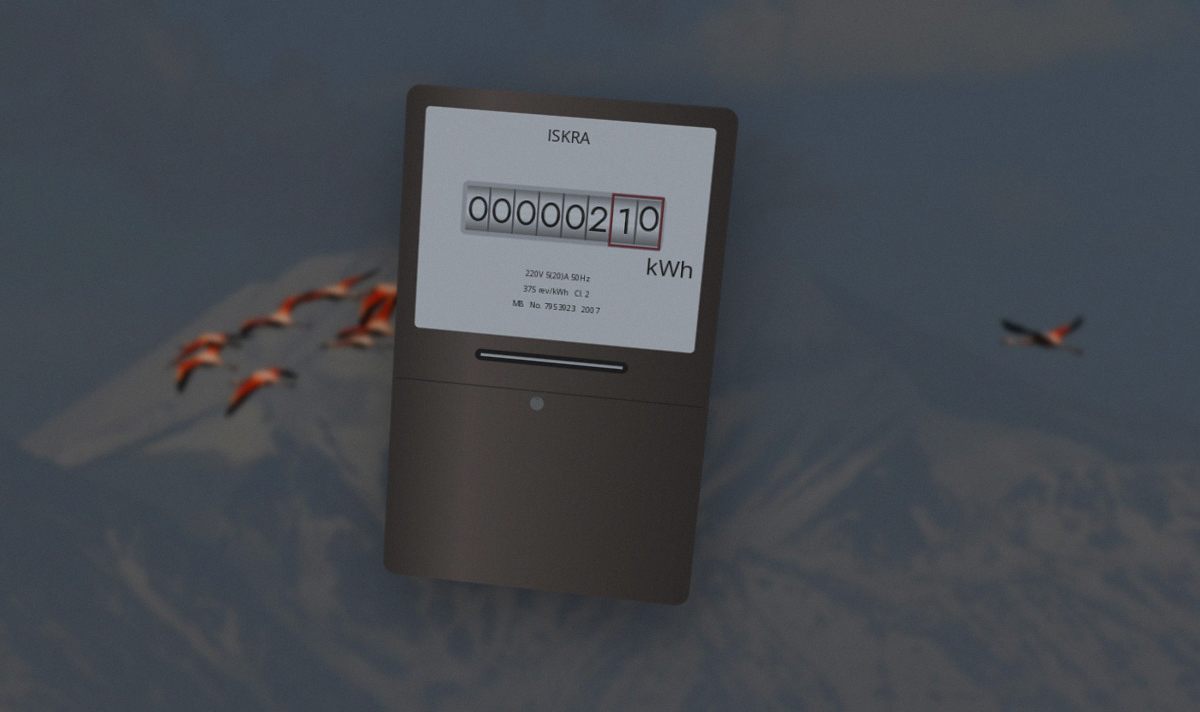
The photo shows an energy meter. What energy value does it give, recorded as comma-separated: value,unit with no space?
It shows 2.10,kWh
